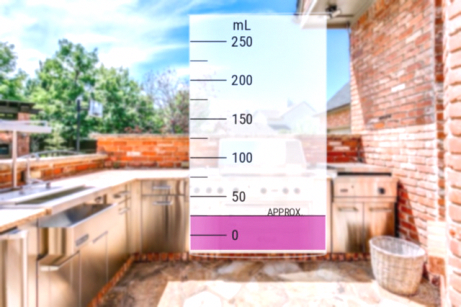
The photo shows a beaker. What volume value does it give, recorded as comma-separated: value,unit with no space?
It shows 25,mL
